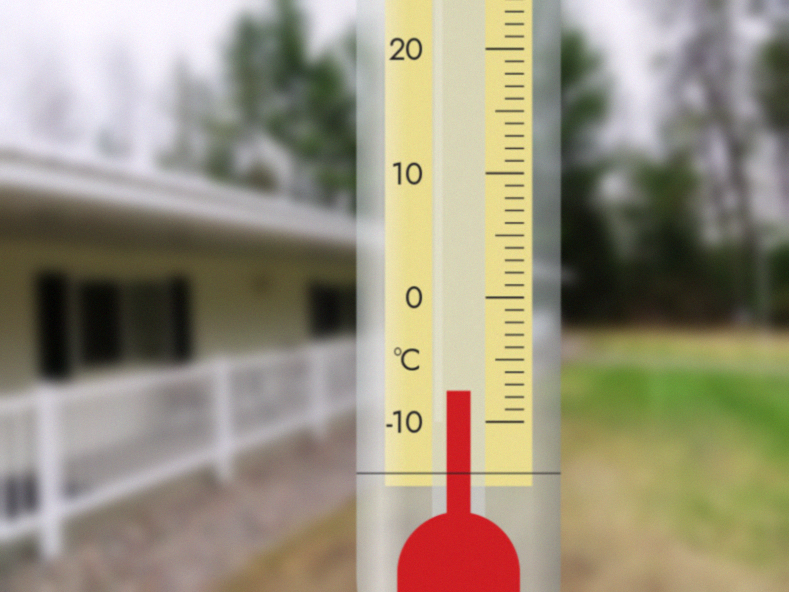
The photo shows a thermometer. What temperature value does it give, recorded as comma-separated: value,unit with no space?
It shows -7.5,°C
